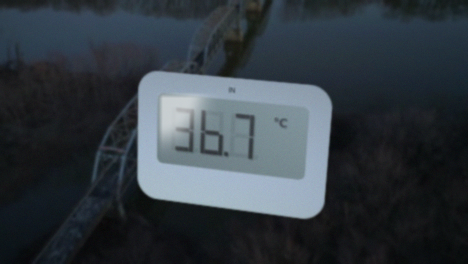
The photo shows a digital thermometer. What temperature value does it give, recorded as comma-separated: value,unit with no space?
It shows 36.7,°C
